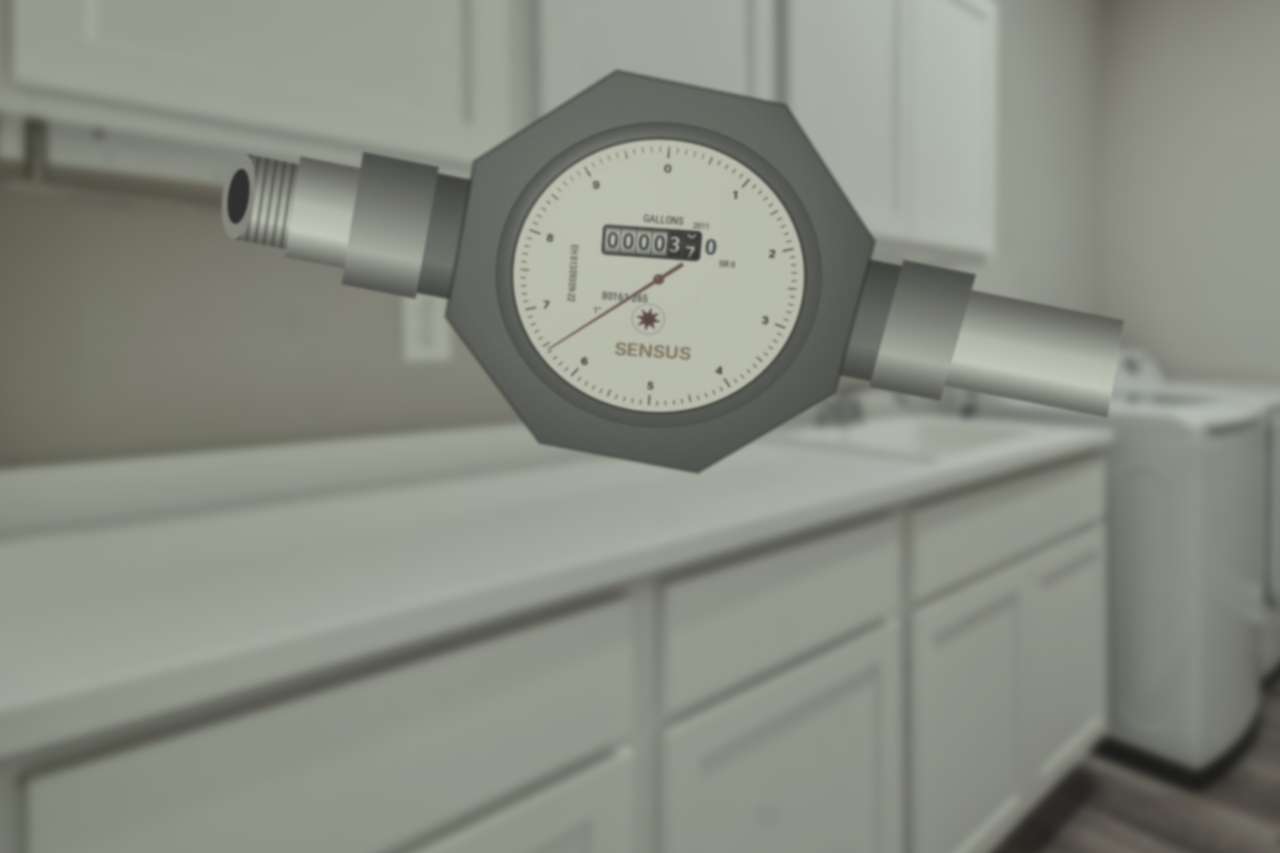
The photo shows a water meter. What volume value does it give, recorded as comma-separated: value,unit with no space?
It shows 366.4,gal
